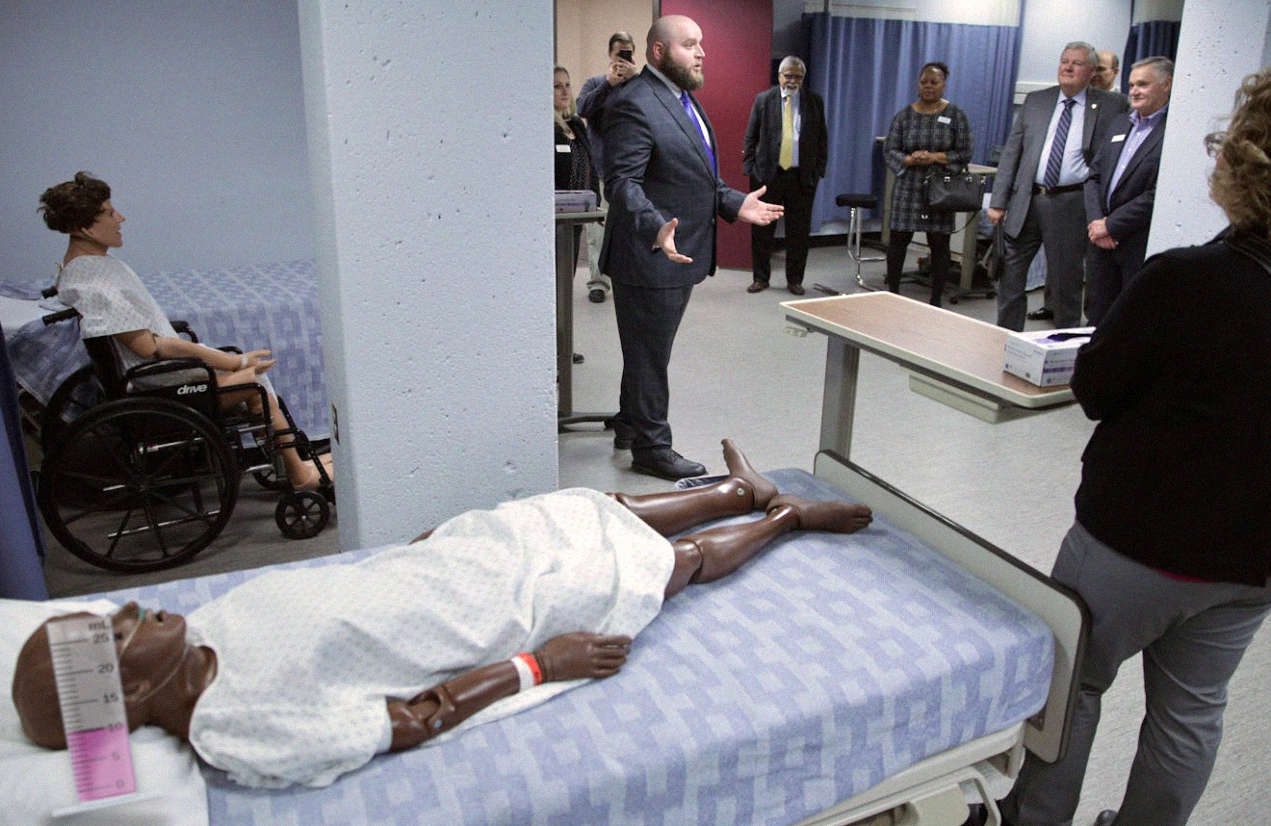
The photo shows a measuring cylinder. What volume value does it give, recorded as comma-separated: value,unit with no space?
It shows 10,mL
